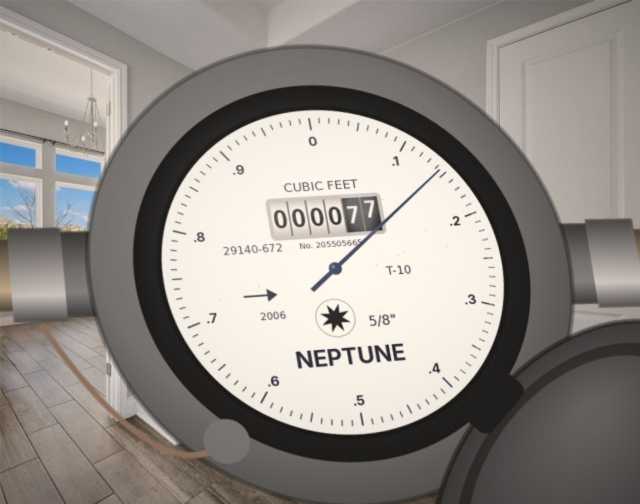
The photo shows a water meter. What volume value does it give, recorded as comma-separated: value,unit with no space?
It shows 77.14,ft³
